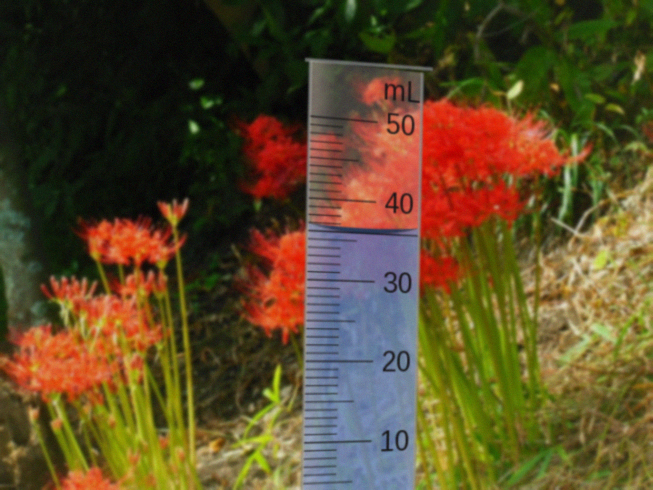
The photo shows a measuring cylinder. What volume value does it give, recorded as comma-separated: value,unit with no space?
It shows 36,mL
